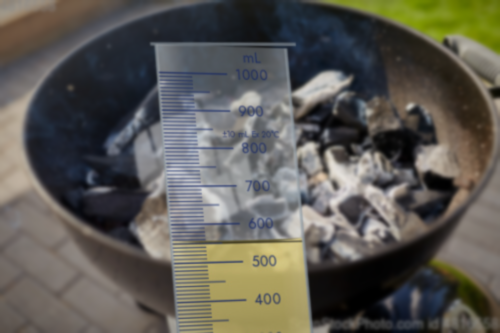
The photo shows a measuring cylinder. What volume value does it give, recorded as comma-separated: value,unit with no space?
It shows 550,mL
